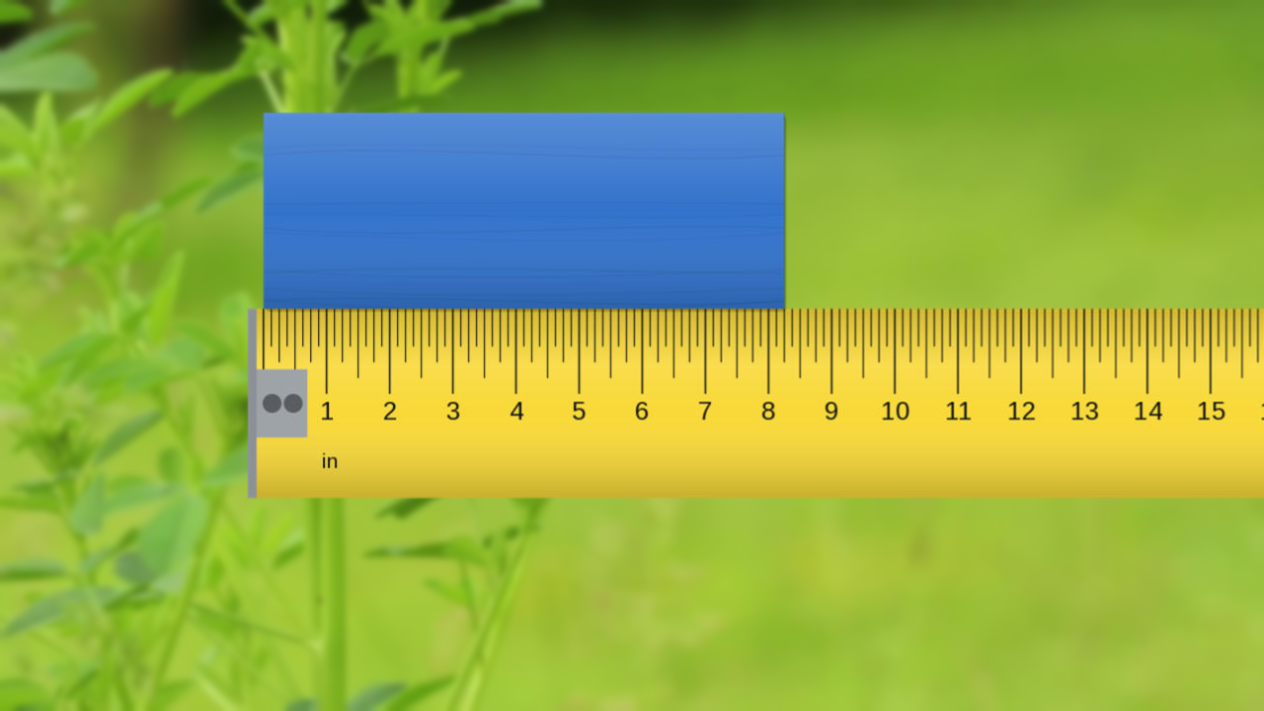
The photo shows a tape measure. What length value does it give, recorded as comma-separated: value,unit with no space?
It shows 8.25,in
